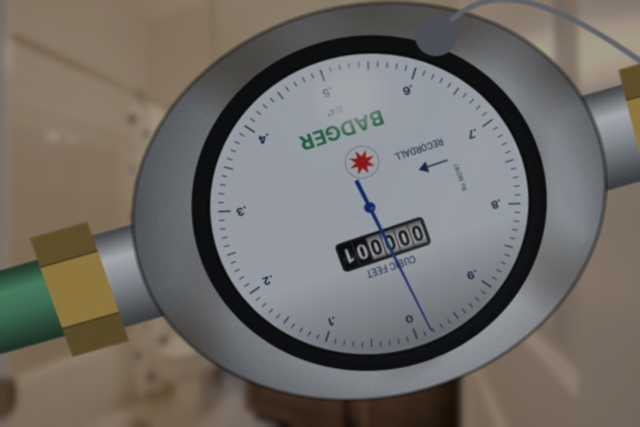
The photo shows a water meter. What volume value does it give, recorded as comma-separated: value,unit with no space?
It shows 0.98,ft³
